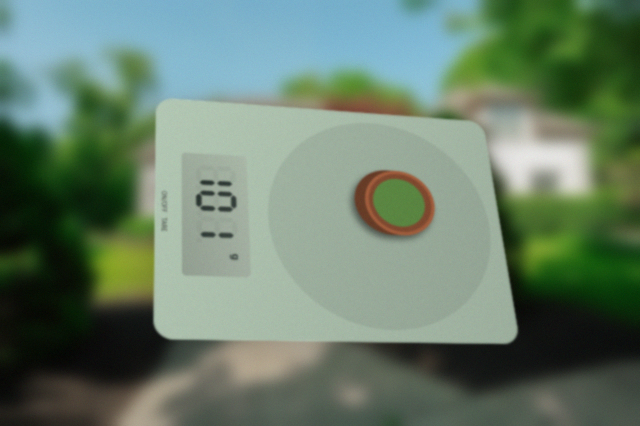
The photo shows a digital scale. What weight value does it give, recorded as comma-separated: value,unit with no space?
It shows 101,g
